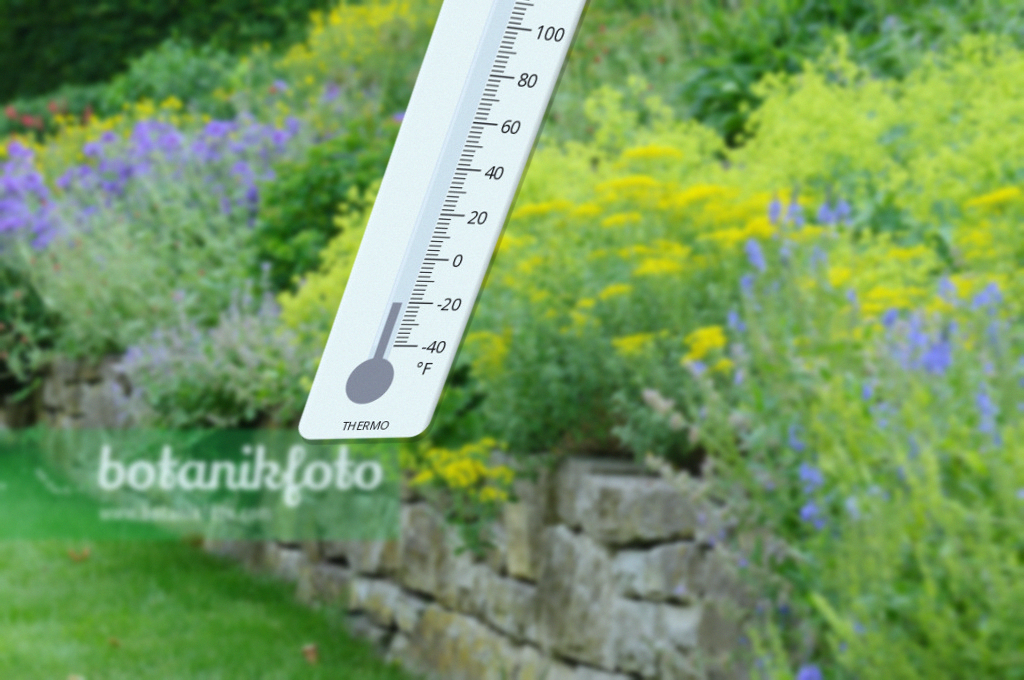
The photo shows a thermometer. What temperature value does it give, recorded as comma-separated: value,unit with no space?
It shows -20,°F
